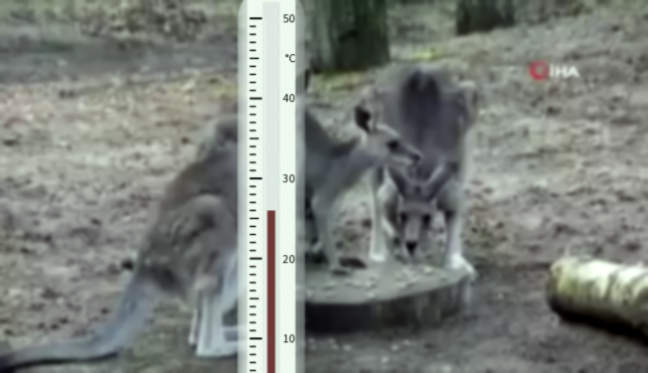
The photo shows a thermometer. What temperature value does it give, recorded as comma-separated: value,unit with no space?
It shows 26,°C
